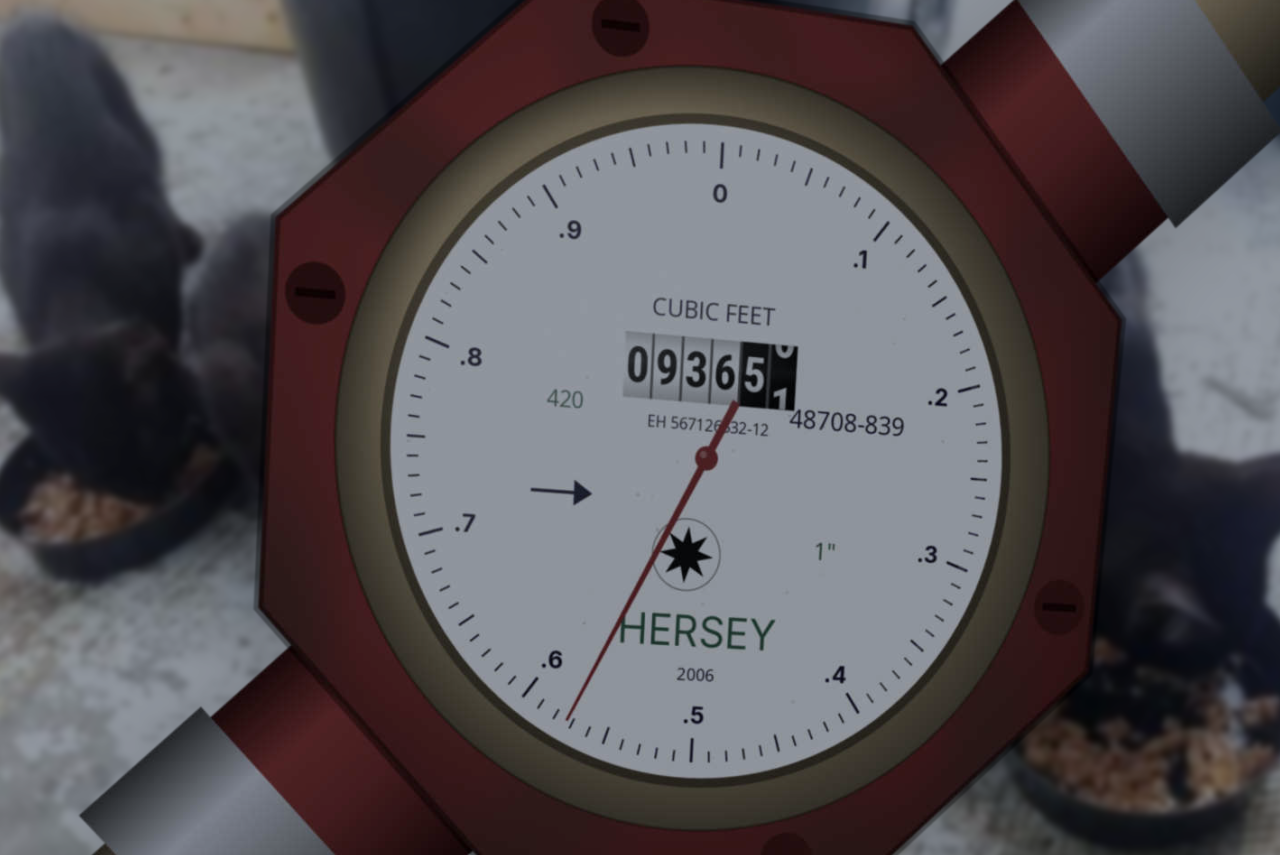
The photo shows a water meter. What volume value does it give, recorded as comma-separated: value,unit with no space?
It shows 93650.57,ft³
